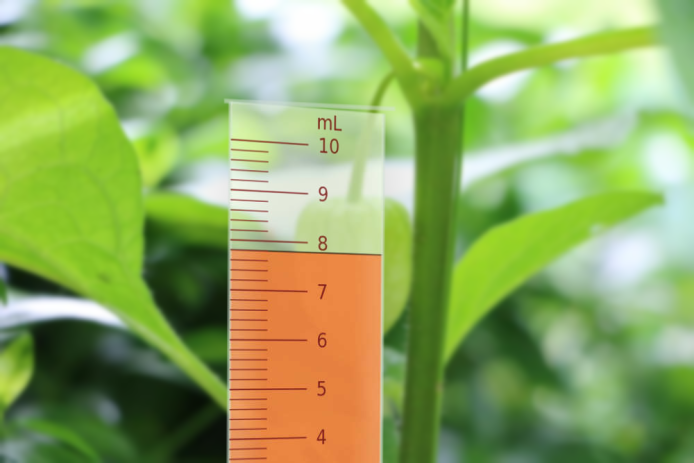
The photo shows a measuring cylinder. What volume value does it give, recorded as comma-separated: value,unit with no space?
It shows 7.8,mL
